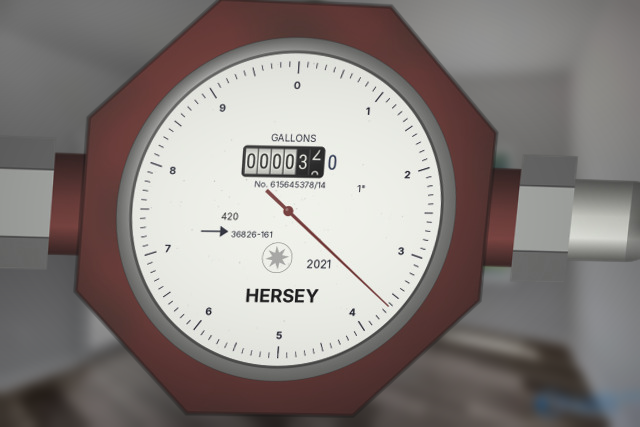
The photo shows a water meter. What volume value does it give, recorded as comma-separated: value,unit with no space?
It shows 323.6,gal
